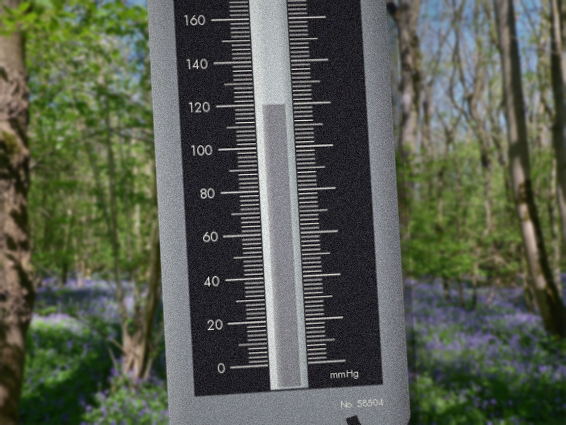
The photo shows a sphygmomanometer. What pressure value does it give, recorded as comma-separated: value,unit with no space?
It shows 120,mmHg
